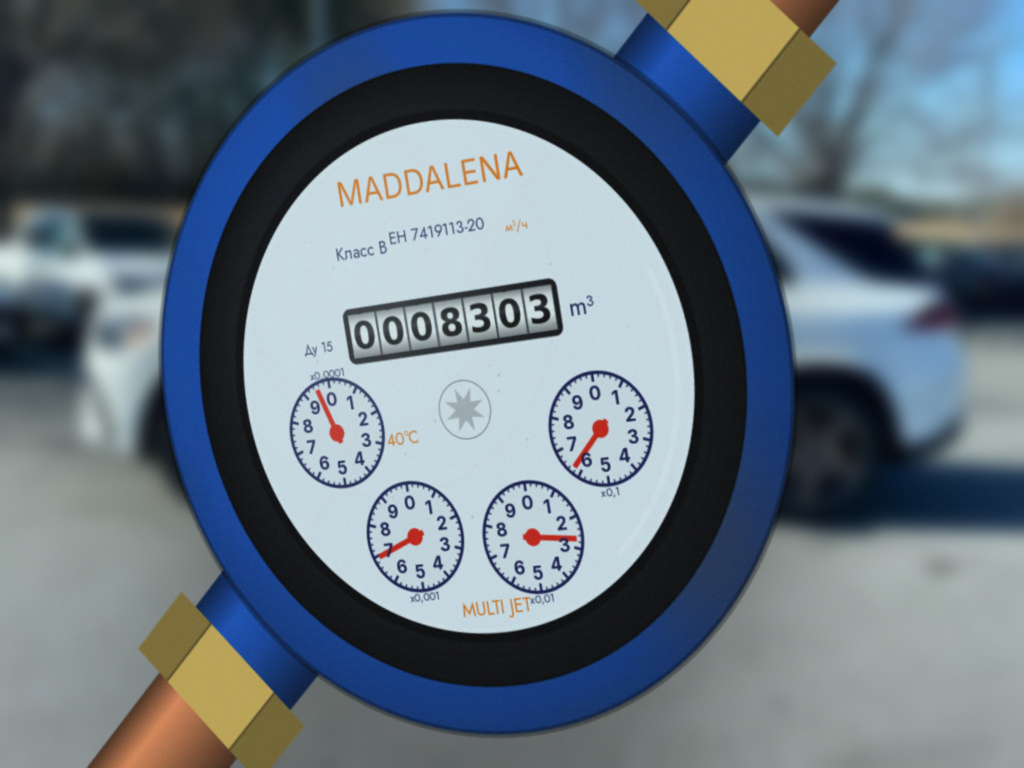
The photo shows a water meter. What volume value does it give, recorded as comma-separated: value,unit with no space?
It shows 8303.6269,m³
